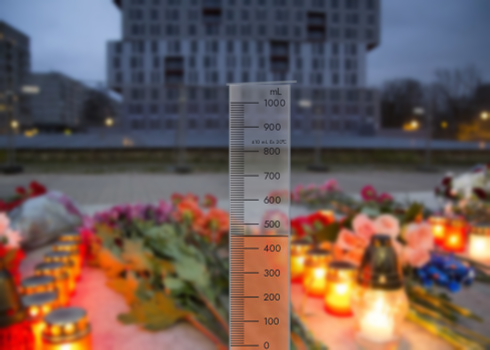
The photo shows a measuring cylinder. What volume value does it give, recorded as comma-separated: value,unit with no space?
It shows 450,mL
